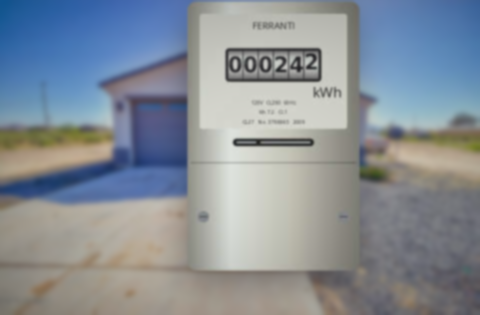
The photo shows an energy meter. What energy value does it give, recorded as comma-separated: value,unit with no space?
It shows 242,kWh
